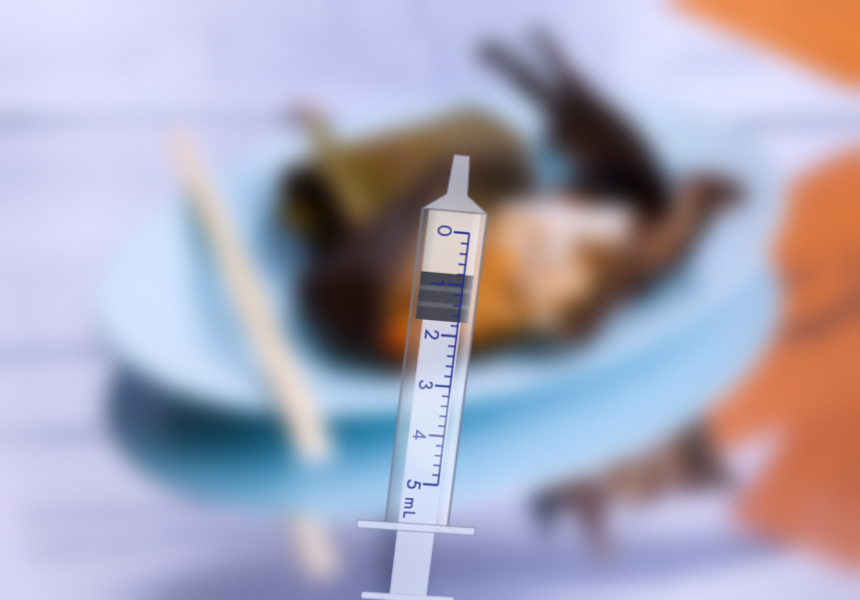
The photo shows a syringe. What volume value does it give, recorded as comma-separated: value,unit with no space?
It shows 0.8,mL
